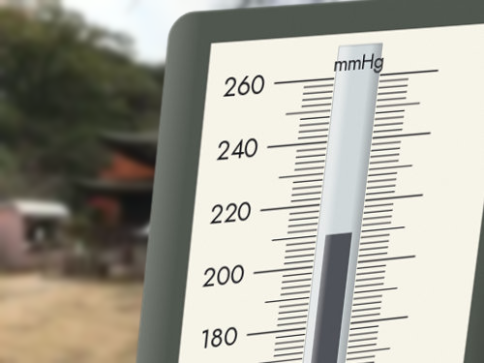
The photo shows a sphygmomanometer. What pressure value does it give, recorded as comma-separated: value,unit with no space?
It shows 210,mmHg
